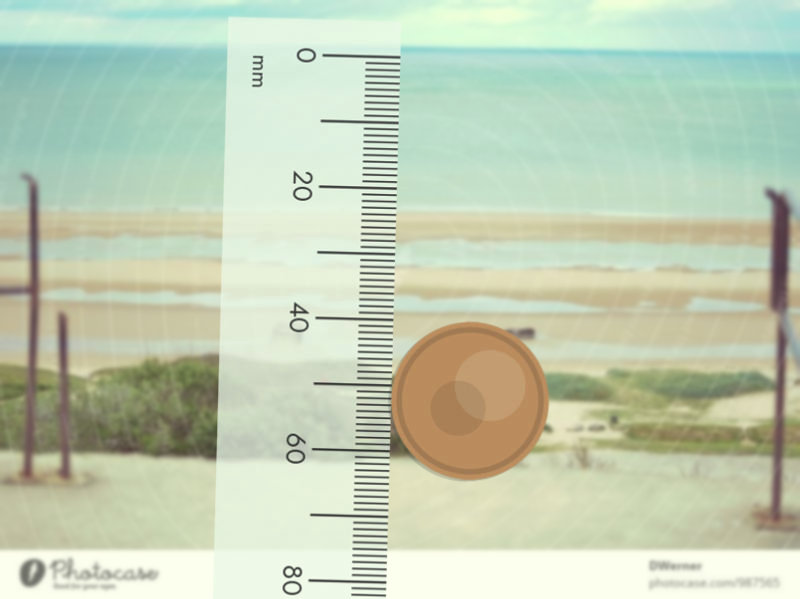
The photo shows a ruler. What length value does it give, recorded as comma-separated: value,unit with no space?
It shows 24,mm
